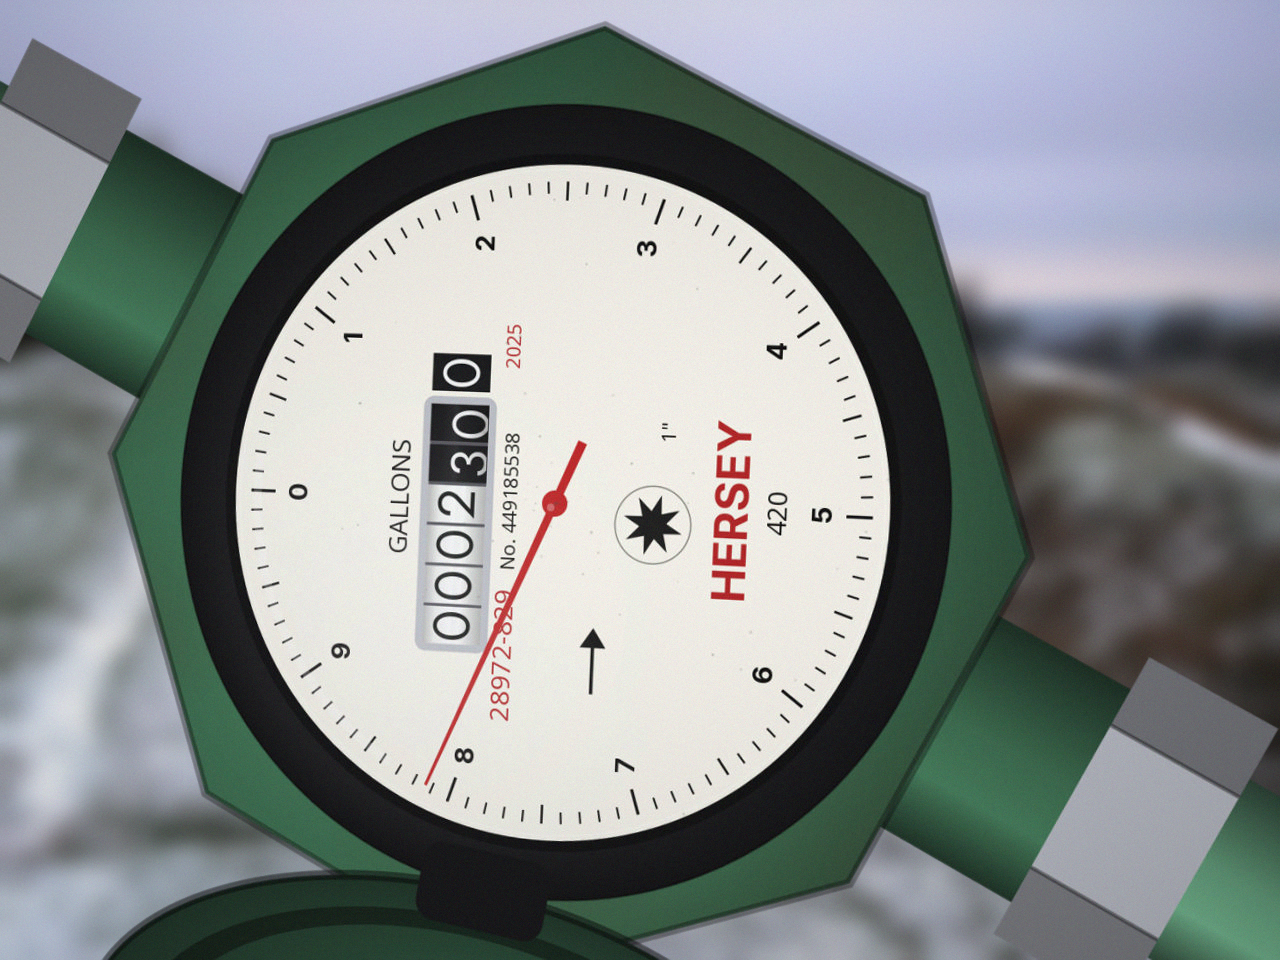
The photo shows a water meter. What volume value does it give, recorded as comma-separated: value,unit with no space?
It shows 2298.1,gal
